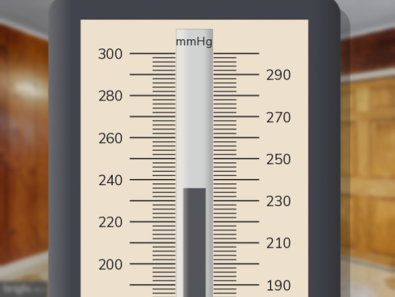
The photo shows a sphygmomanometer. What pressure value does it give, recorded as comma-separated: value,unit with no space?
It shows 236,mmHg
